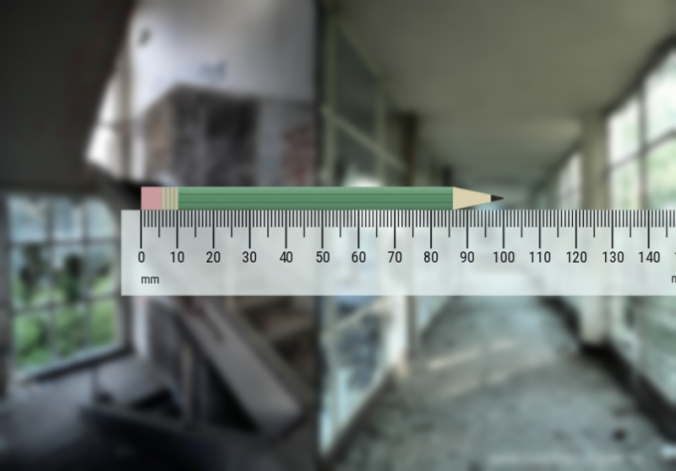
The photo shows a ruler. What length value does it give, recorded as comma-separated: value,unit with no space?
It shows 100,mm
